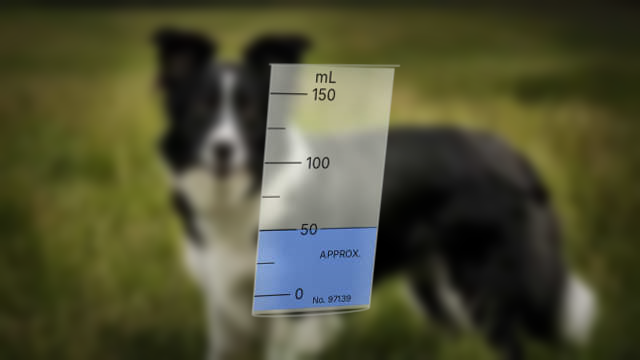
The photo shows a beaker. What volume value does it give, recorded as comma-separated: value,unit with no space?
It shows 50,mL
